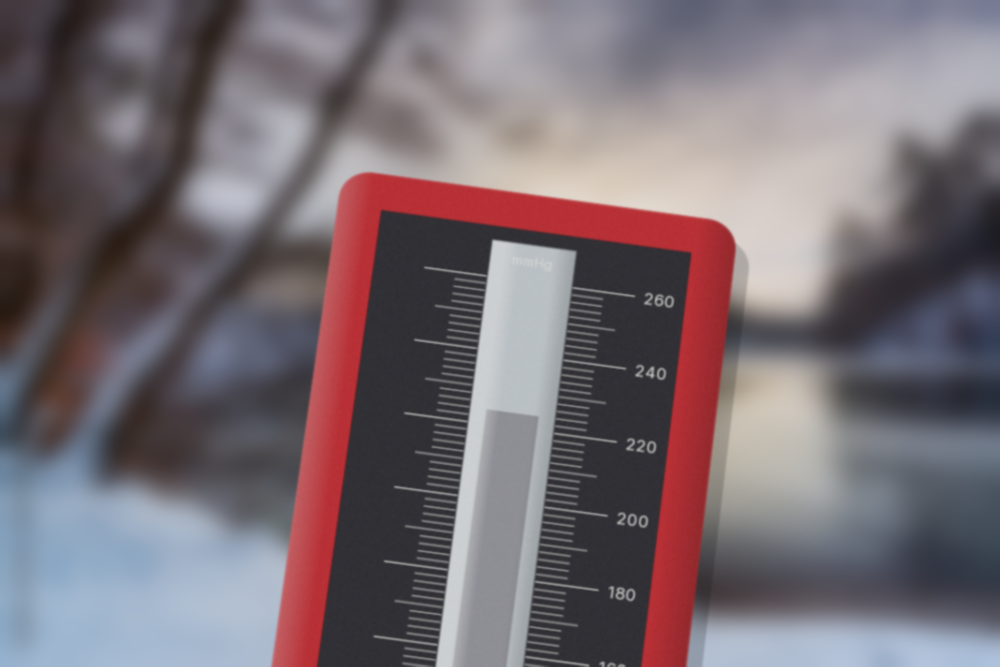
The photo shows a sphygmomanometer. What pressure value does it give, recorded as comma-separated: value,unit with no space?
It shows 224,mmHg
